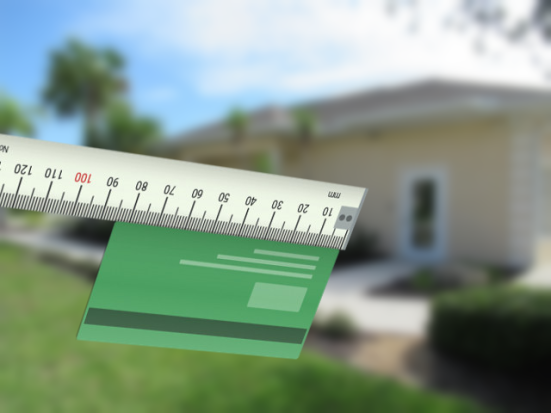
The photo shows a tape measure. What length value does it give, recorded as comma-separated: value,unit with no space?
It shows 85,mm
